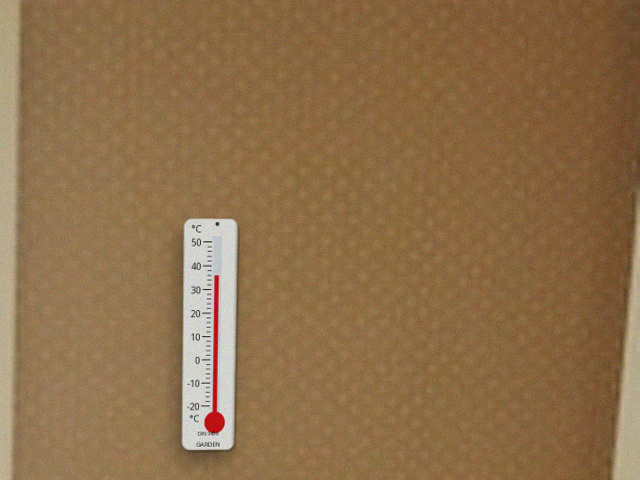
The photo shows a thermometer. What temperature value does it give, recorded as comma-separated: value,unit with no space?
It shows 36,°C
